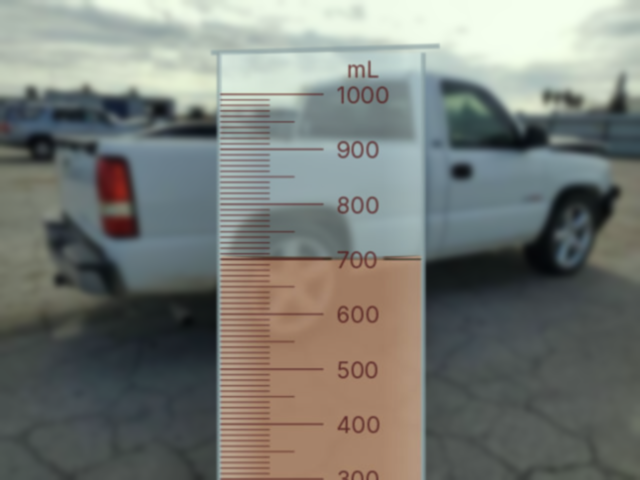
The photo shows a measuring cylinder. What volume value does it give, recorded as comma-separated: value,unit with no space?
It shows 700,mL
